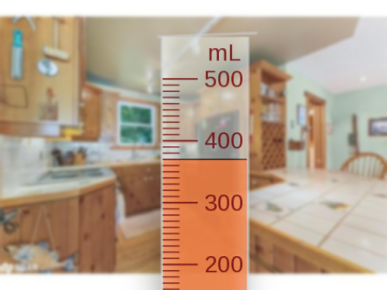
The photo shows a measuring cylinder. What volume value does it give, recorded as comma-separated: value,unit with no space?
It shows 370,mL
